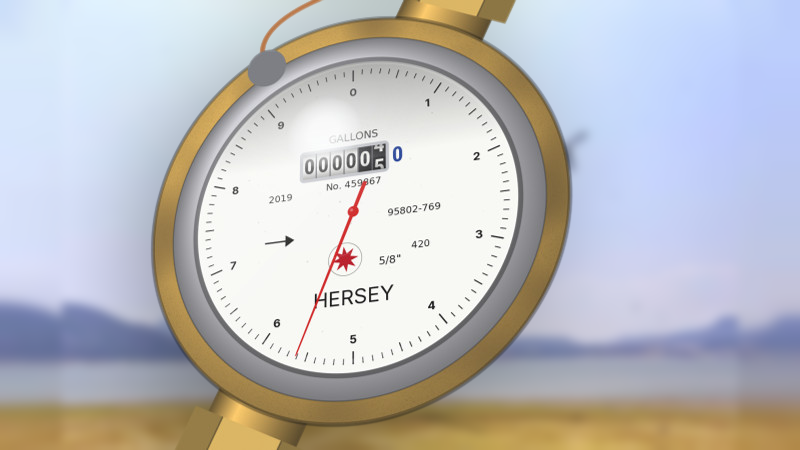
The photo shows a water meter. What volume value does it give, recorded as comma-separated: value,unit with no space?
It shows 45.6,gal
